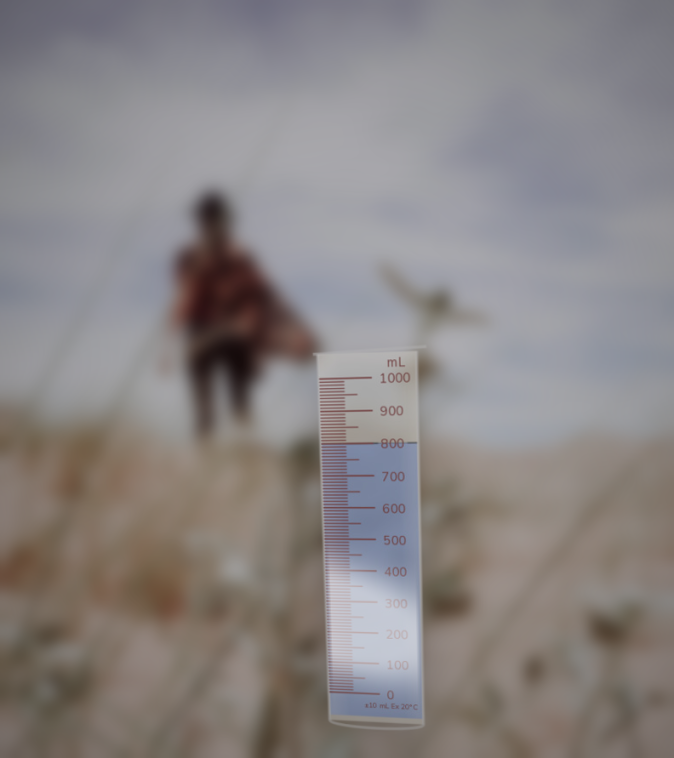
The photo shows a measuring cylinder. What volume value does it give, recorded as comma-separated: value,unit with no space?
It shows 800,mL
